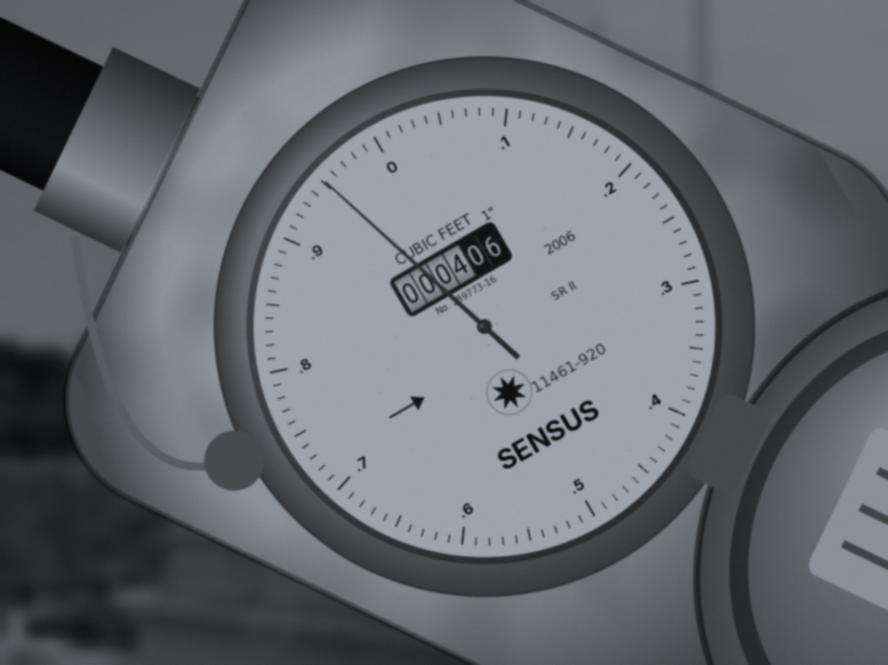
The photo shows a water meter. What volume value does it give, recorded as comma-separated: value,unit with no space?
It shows 405.95,ft³
